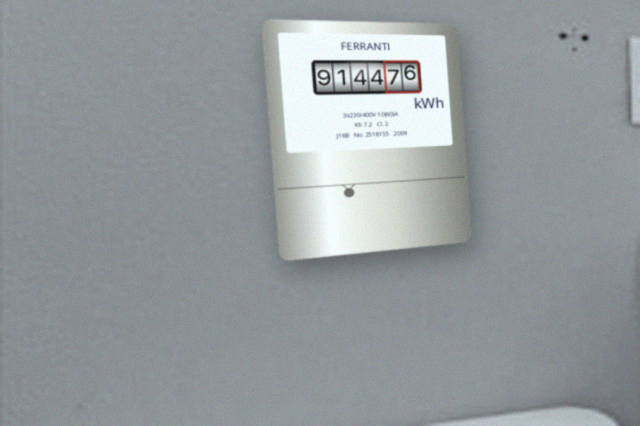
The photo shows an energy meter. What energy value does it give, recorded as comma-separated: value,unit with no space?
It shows 9144.76,kWh
